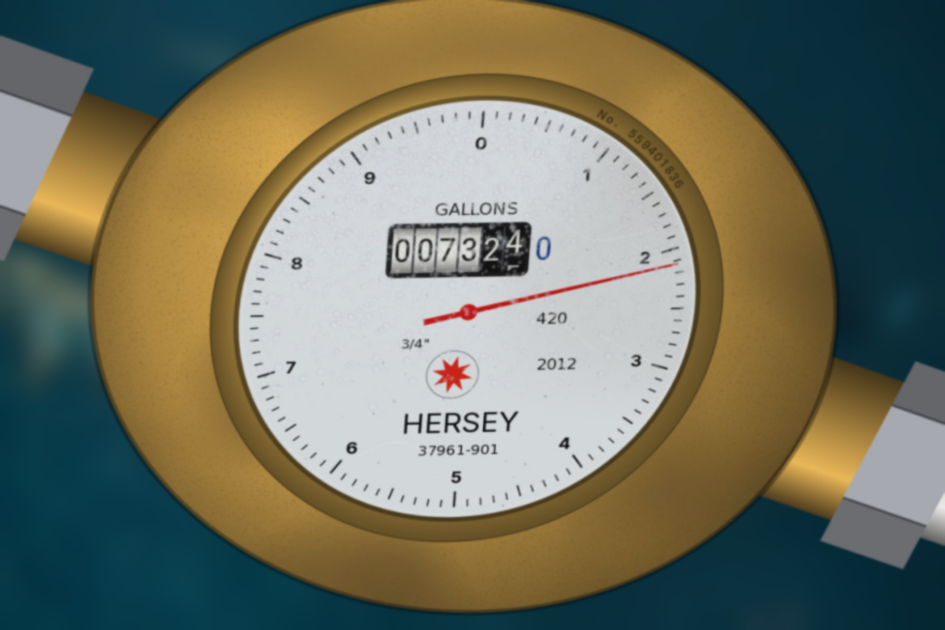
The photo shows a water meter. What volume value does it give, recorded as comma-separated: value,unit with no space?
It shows 73242.1,gal
